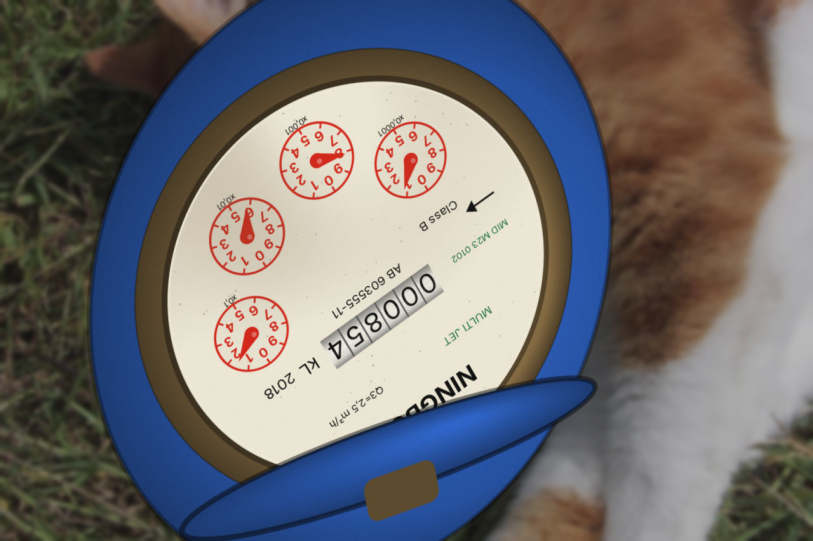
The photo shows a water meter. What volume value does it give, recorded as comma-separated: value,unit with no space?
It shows 854.1581,kL
